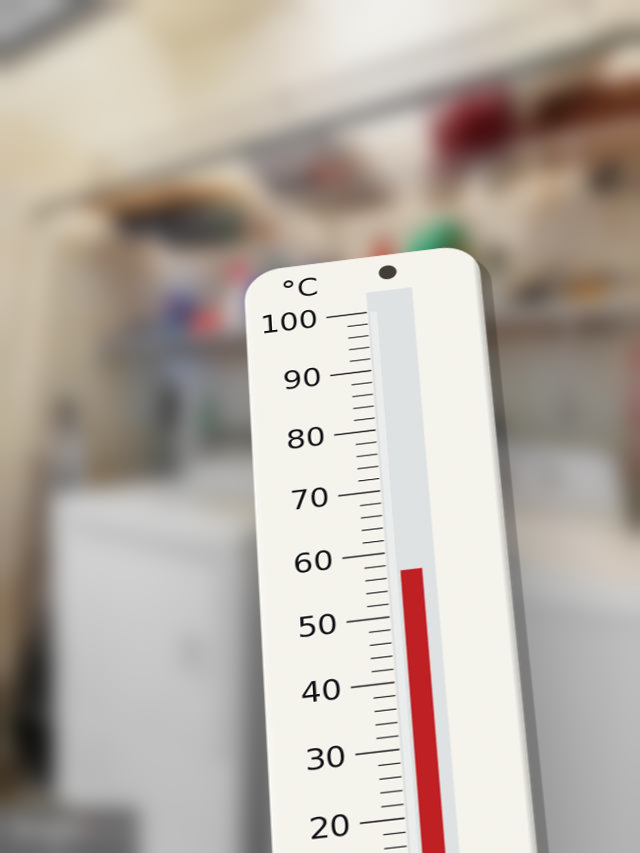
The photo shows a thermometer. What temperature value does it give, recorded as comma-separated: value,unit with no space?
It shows 57,°C
